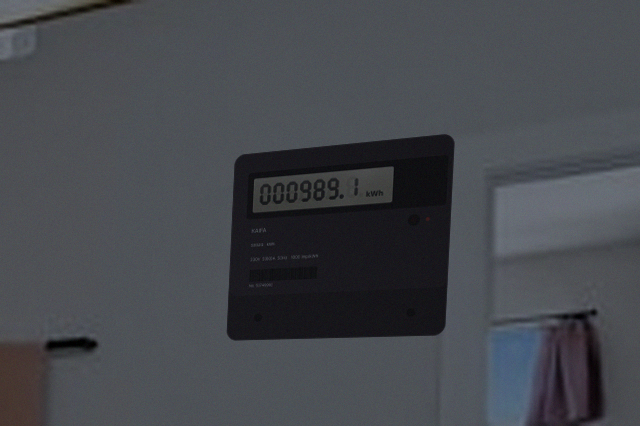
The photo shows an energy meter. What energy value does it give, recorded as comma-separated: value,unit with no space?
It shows 989.1,kWh
